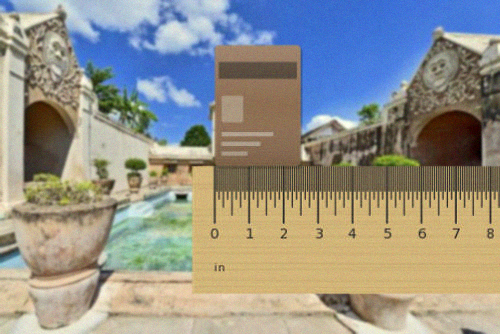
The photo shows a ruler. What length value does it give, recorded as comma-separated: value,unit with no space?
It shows 2.5,in
